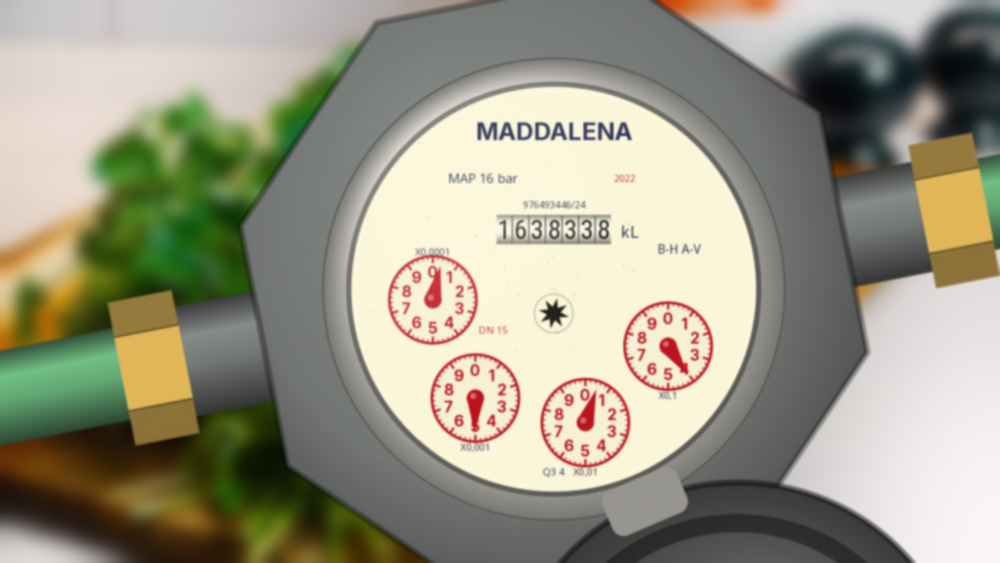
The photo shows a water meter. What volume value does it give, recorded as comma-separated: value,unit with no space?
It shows 1638338.4050,kL
